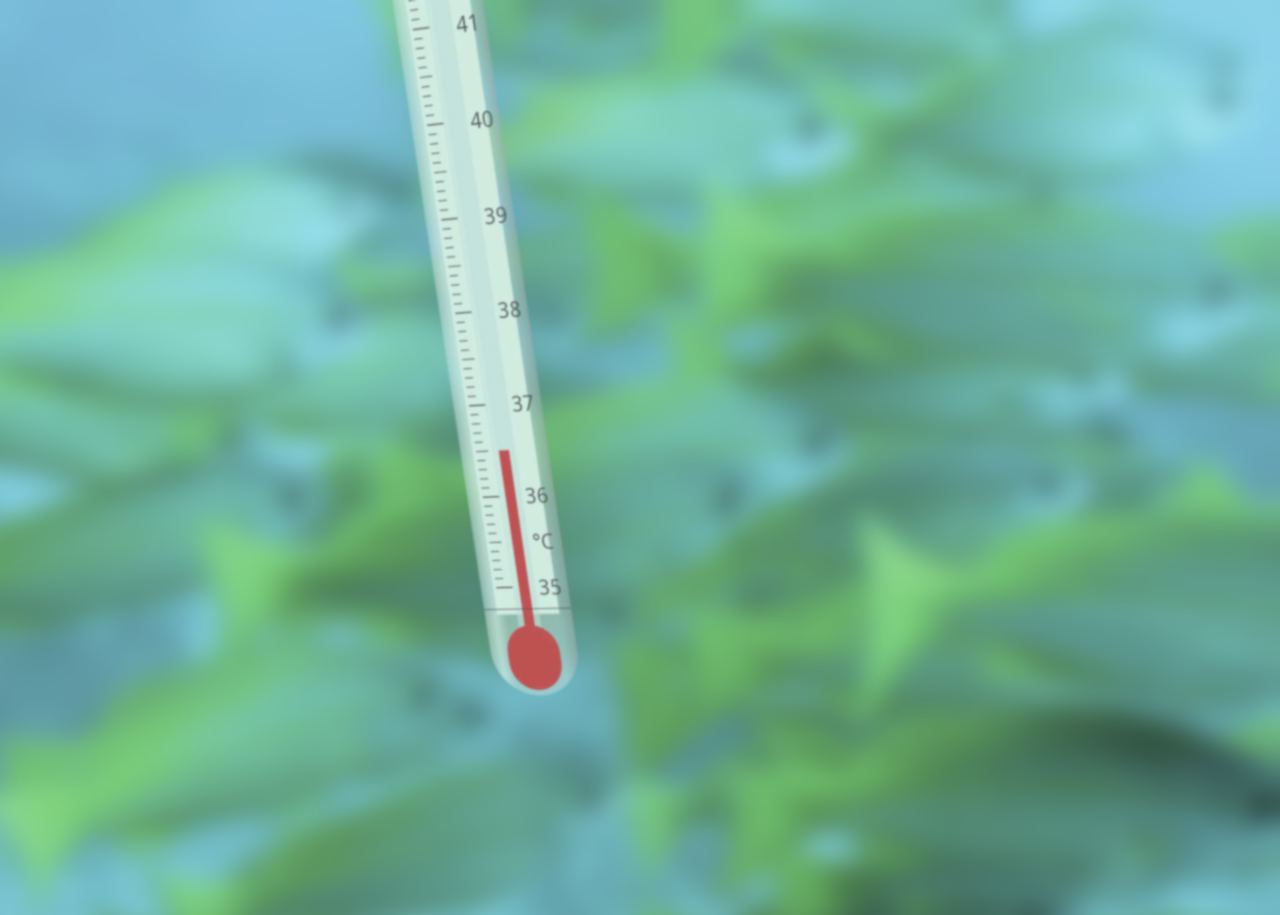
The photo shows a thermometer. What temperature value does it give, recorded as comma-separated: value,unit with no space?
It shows 36.5,°C
